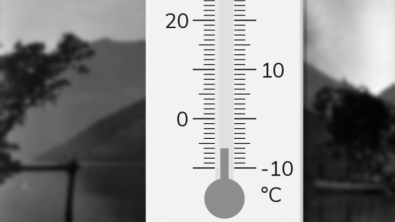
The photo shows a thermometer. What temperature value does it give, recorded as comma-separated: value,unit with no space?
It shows -6,°C
